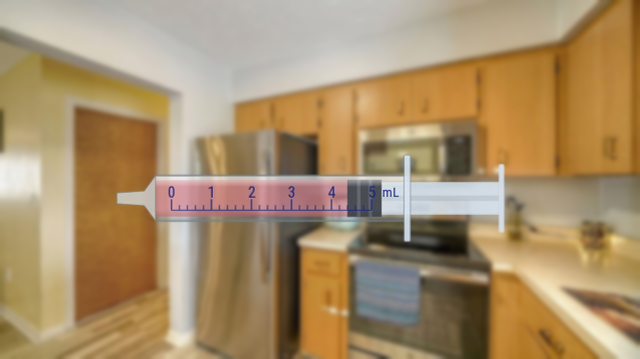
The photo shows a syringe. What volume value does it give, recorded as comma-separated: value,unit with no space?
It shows 4.4,mL
